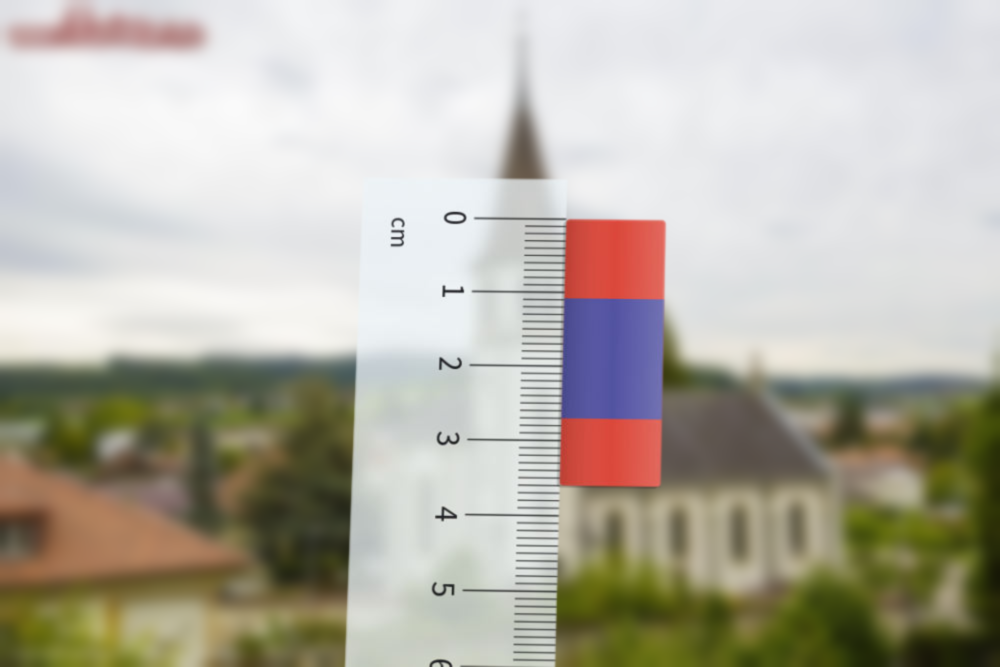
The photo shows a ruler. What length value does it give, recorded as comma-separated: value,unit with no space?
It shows 3.6,cm
